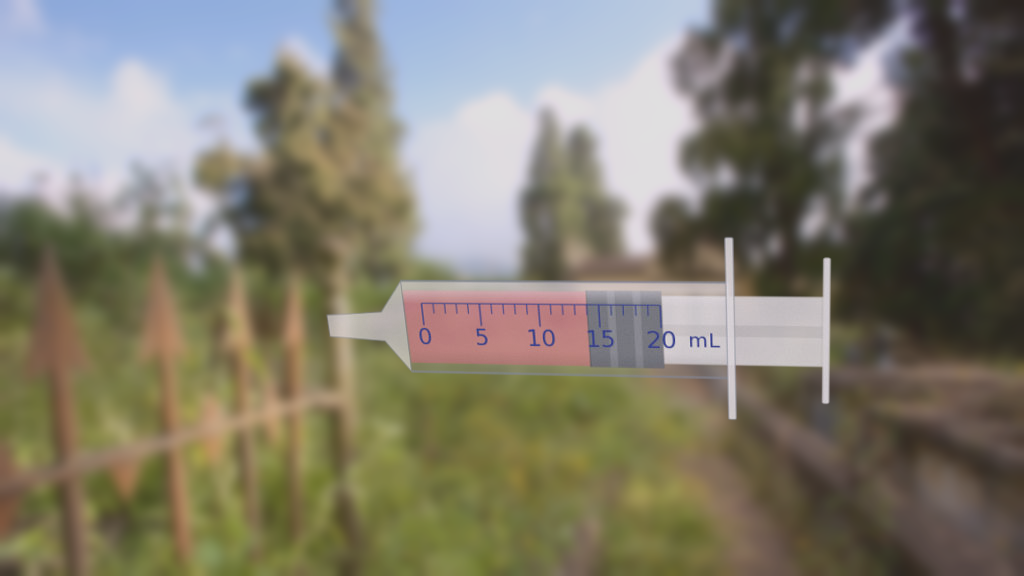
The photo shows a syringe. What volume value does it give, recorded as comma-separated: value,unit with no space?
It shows 14,mL
